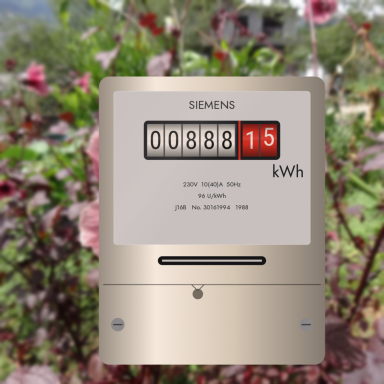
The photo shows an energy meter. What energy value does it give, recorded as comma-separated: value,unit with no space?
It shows 888.15,kWh
